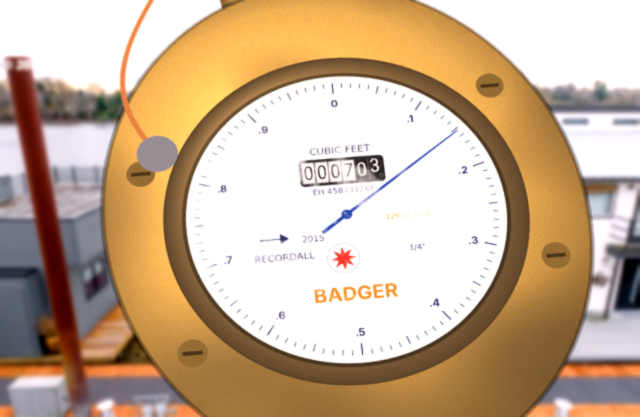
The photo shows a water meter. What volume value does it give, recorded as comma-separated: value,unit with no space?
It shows 703.15,ft³
